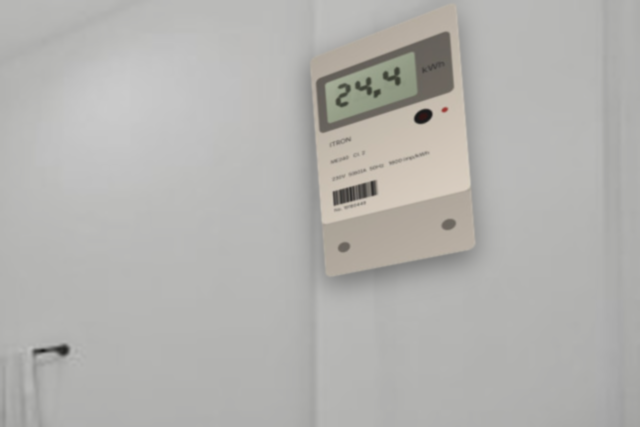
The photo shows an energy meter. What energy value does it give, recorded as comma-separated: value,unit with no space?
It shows 24.4,kWh
